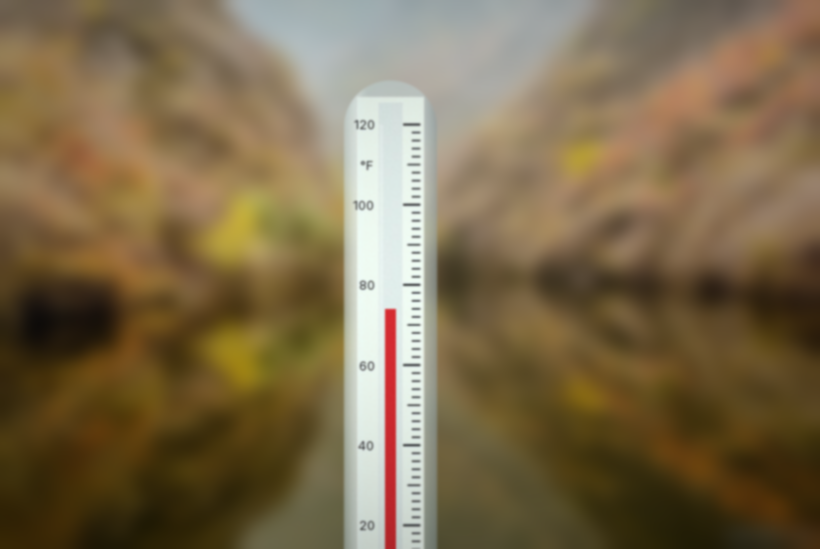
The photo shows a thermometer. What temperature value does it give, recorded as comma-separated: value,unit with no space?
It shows 74,°F
